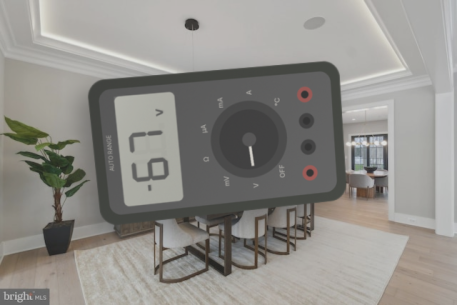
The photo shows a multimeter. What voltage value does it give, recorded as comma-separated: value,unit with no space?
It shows -67,V
